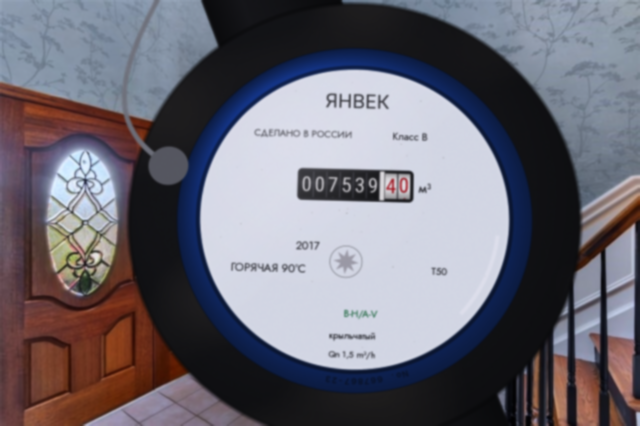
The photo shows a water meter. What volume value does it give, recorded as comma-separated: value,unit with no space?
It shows 7539.40,m³
